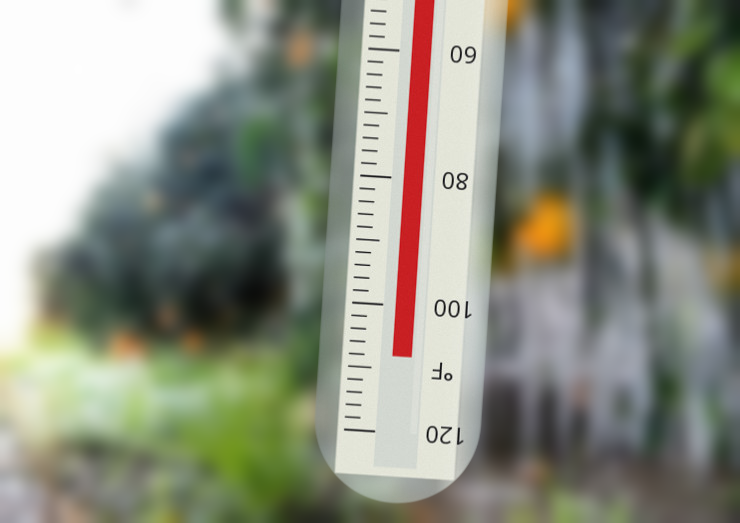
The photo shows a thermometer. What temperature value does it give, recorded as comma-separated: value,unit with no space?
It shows 108,°F
